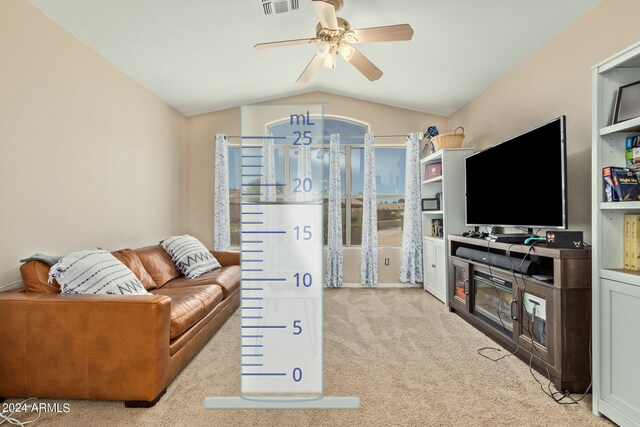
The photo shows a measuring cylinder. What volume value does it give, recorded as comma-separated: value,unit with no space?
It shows 18,mL
